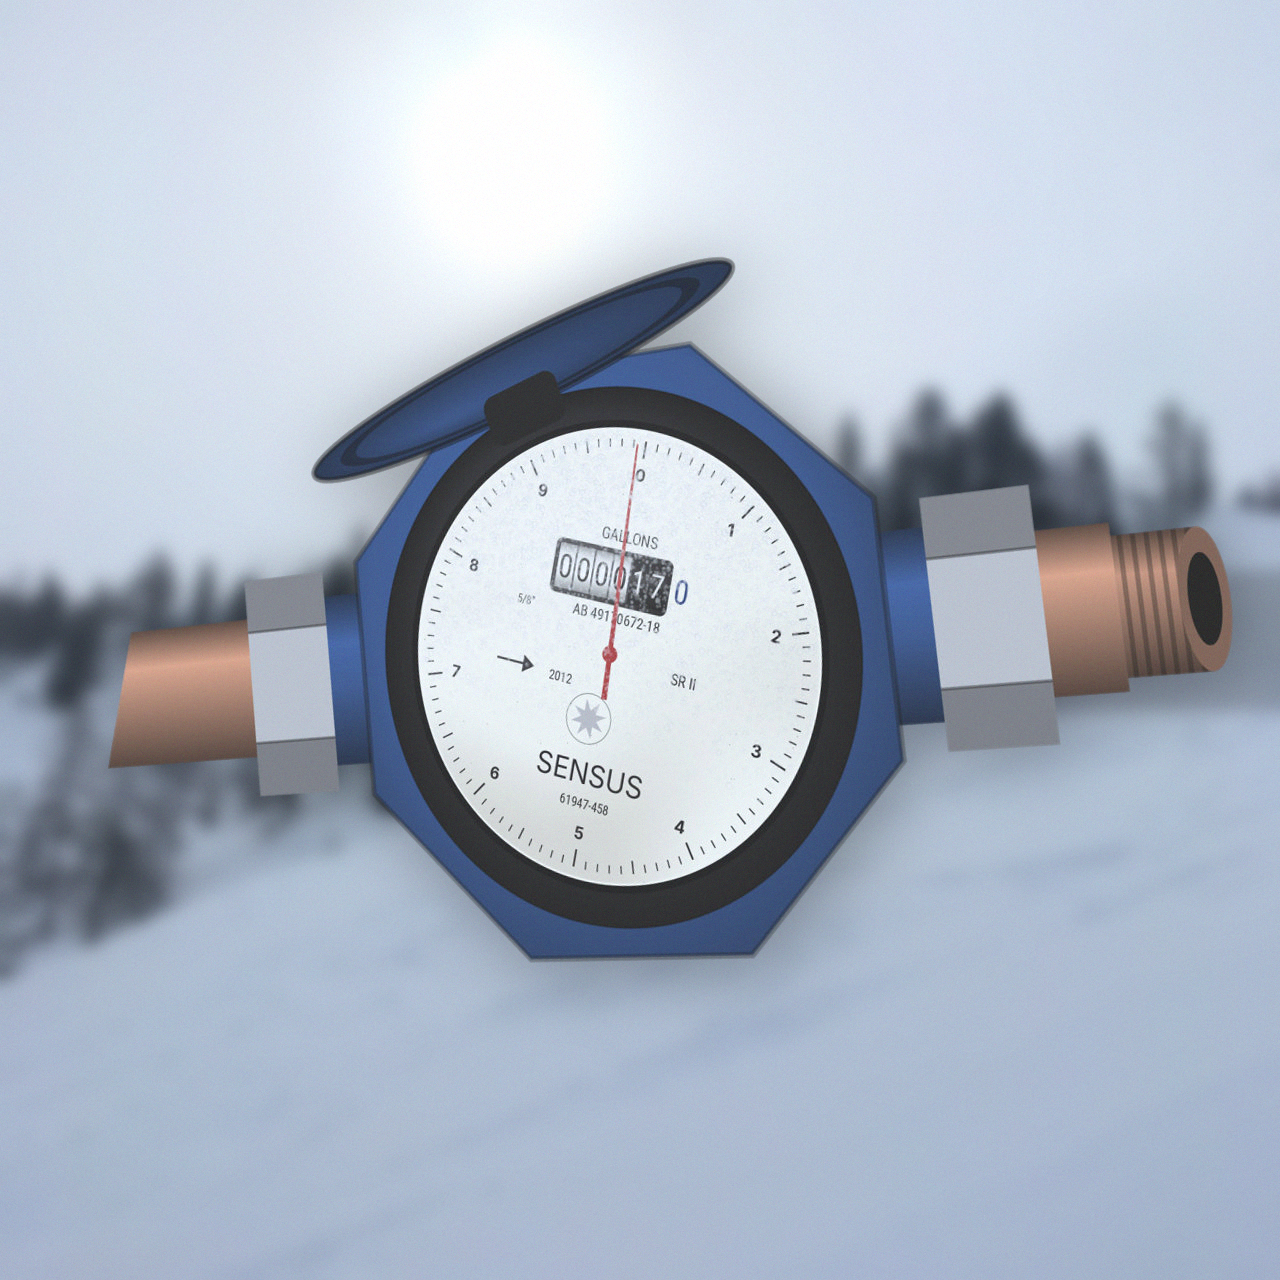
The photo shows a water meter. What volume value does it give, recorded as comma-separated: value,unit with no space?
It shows 169.9,gal
